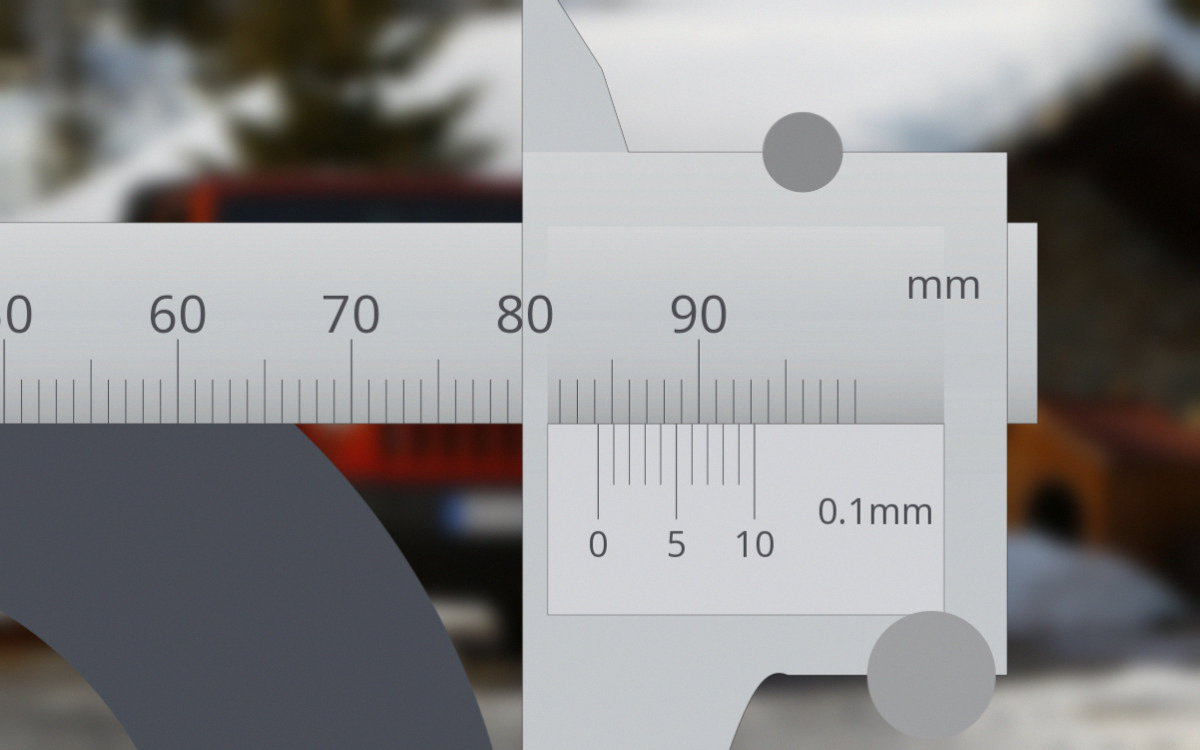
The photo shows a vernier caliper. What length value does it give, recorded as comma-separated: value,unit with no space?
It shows 84.2,mm
